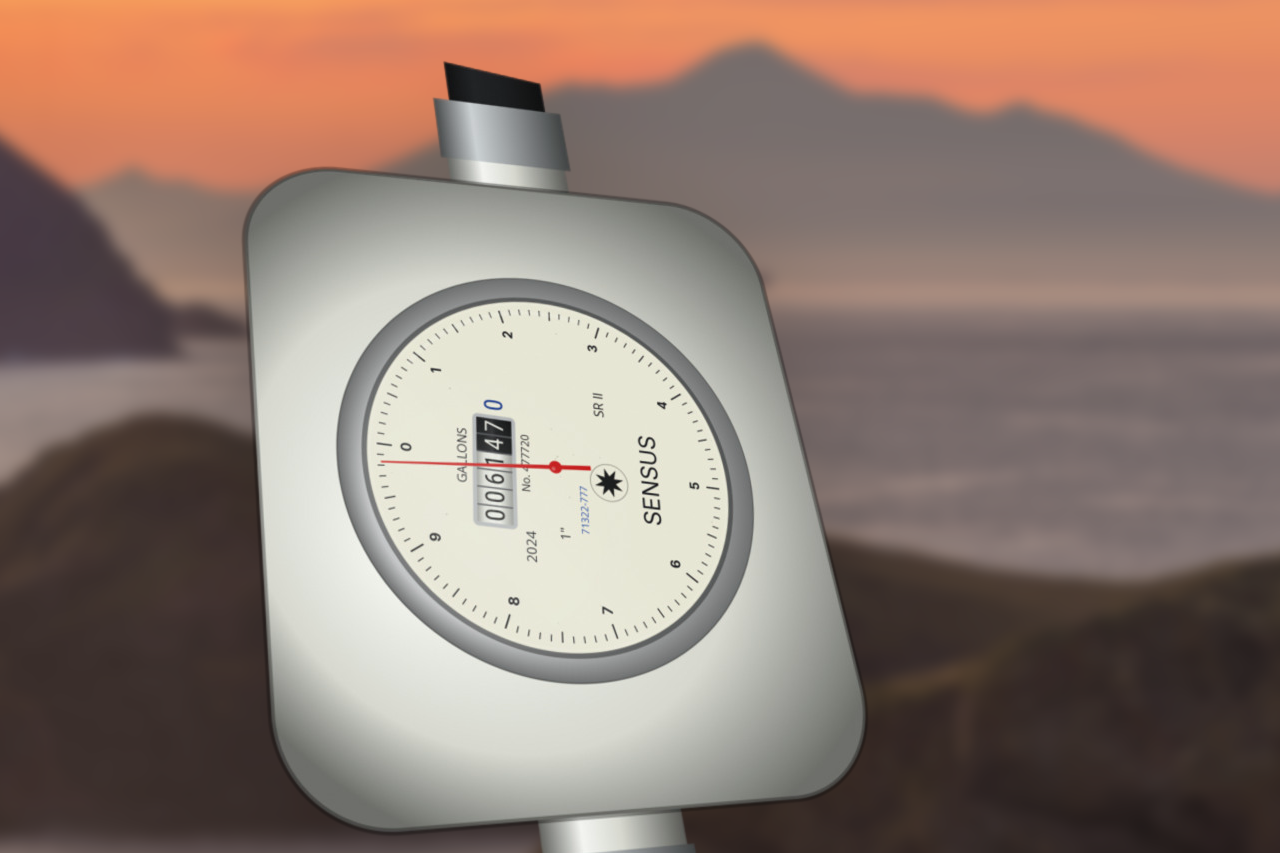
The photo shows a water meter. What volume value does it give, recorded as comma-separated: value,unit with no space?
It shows 61469.8,gal
